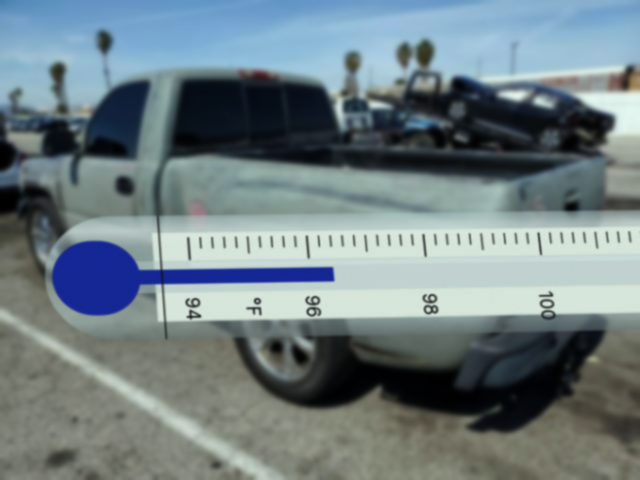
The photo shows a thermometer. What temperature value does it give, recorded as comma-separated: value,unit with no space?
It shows 96.4,°F
